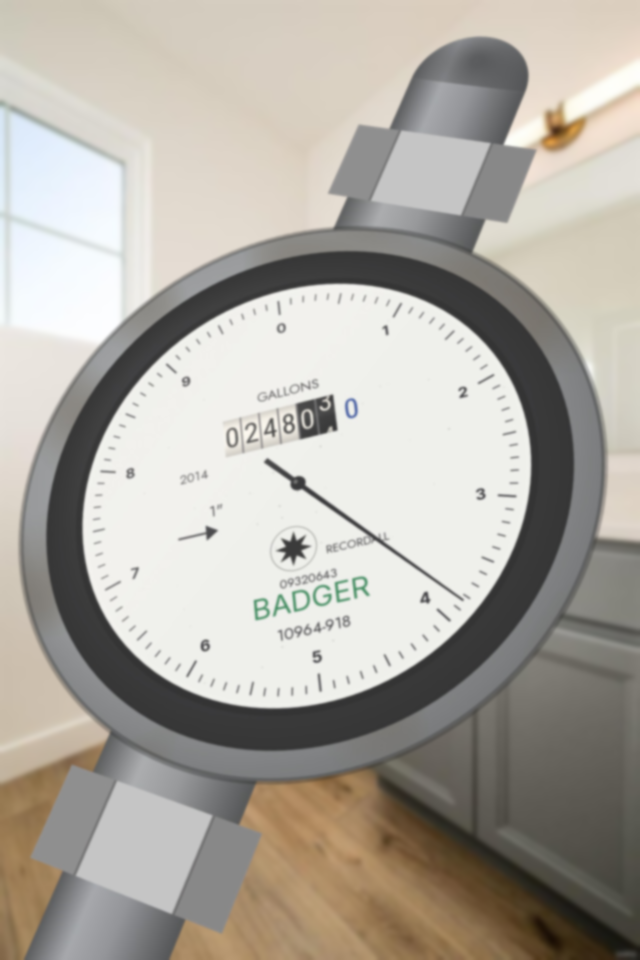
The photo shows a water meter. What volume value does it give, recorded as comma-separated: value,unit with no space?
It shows 248033.8,gal
